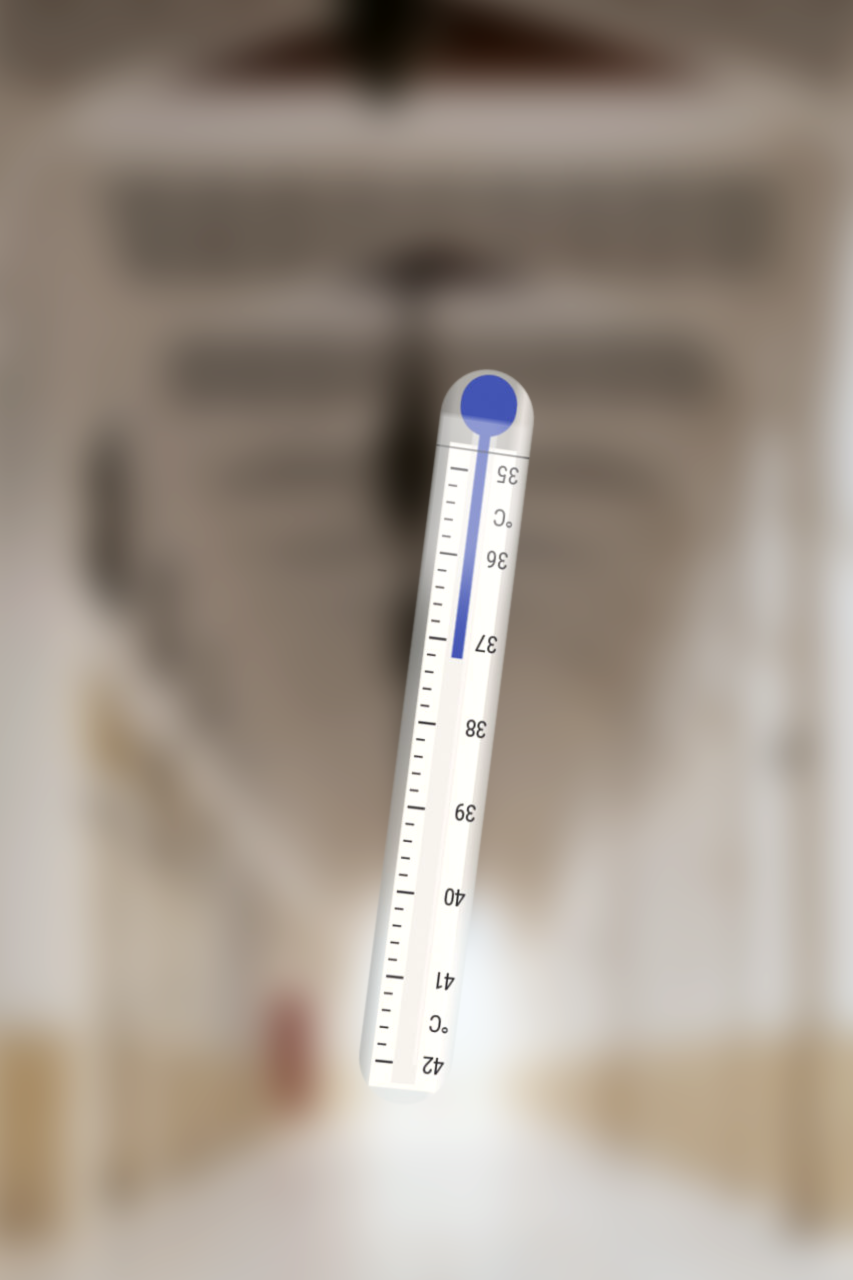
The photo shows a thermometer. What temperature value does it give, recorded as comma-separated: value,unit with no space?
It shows 37.2,°C
